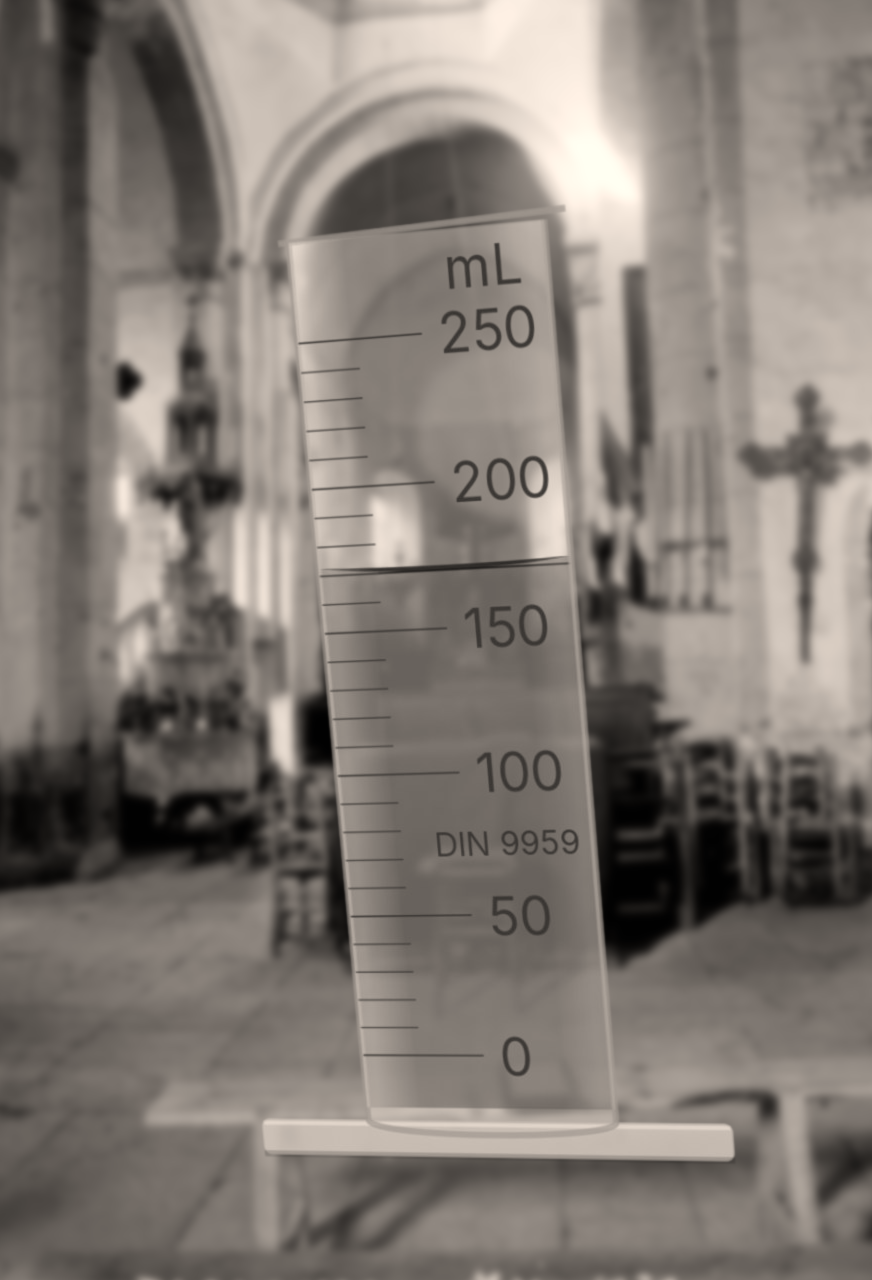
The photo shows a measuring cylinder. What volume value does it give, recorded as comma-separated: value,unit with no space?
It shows 170,mL
